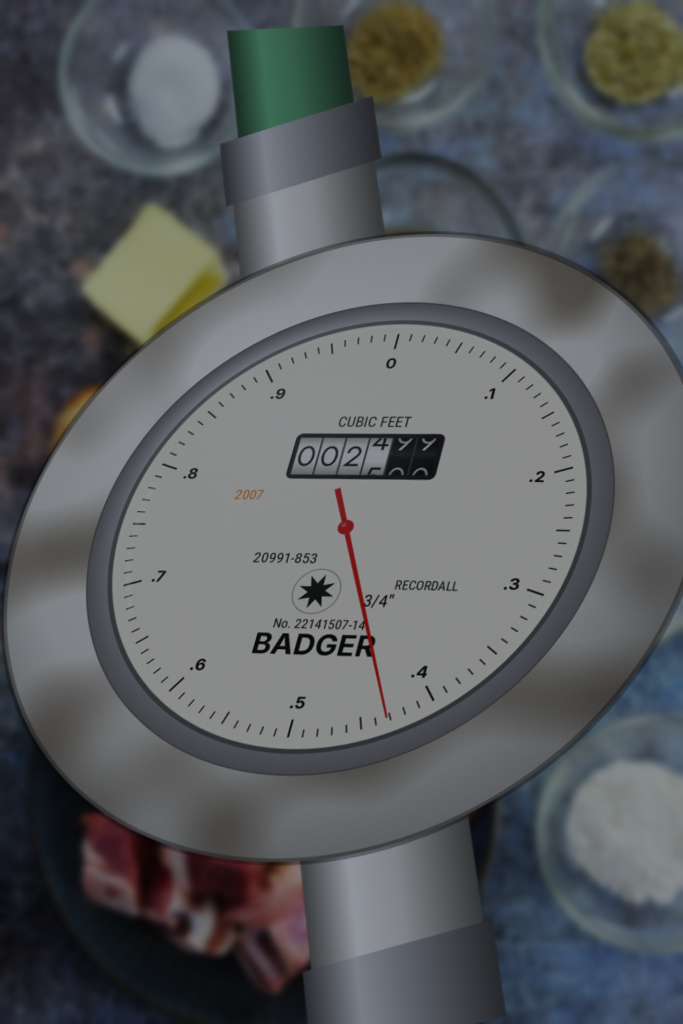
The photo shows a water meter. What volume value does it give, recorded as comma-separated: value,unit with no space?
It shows 2499.43,ft³
